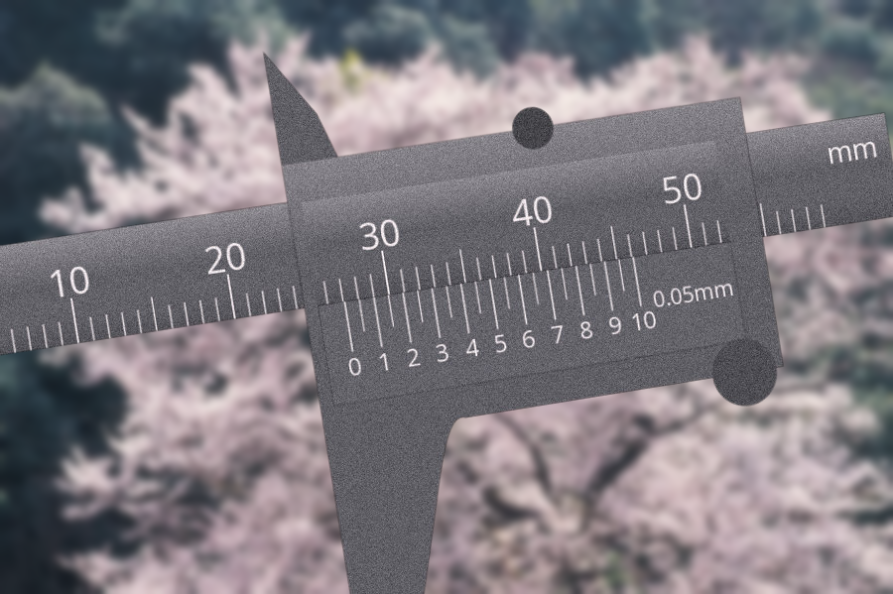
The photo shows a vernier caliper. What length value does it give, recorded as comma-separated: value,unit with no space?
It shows 27.1,mm
